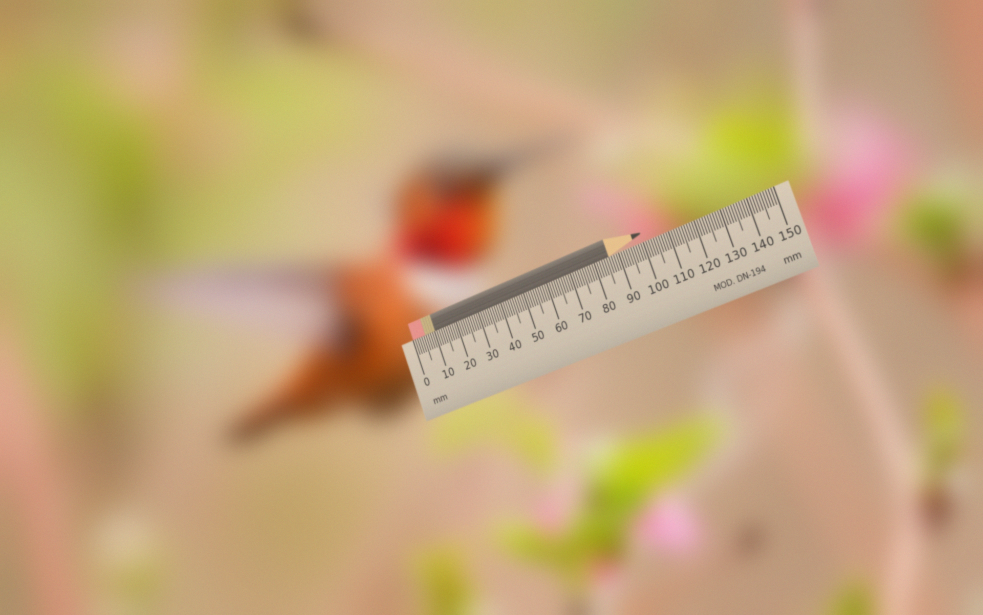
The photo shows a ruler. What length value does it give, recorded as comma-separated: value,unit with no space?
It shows 100,mm
